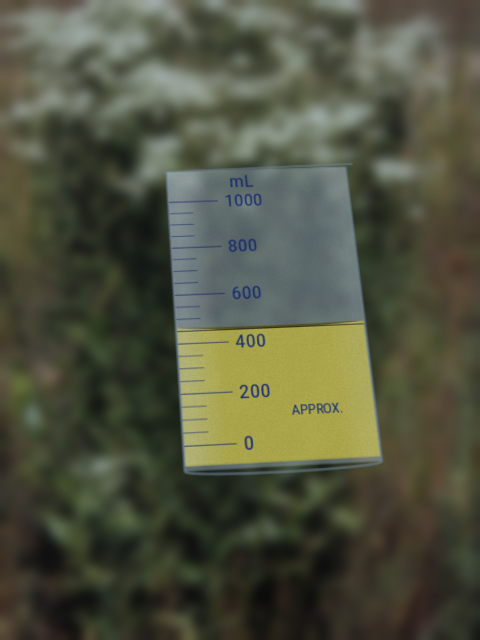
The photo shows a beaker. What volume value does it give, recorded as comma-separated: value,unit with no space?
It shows 450,mL
